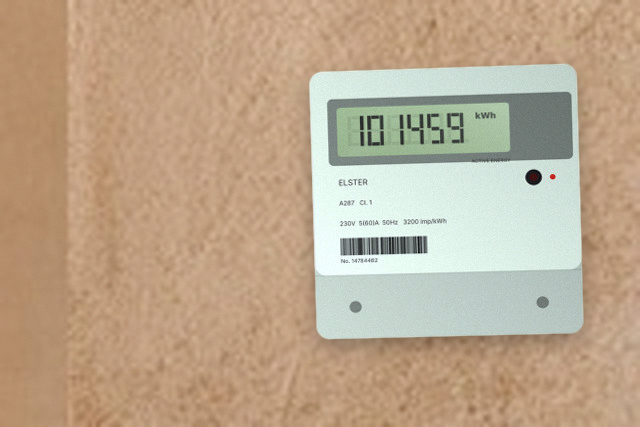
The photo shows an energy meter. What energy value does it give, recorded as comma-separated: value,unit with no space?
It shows 101459,kWh
